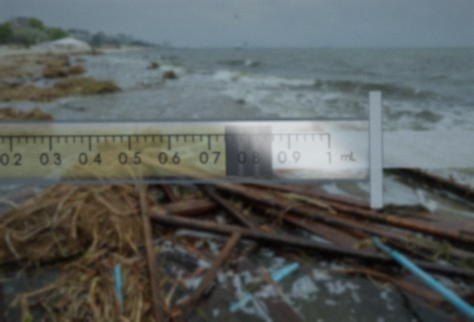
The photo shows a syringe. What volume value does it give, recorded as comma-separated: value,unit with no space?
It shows 0.74,mL
